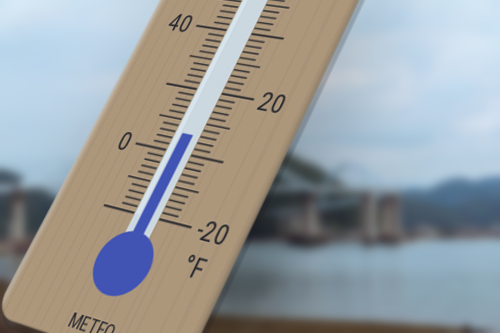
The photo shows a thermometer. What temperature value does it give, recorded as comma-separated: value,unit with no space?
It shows 6,°F
